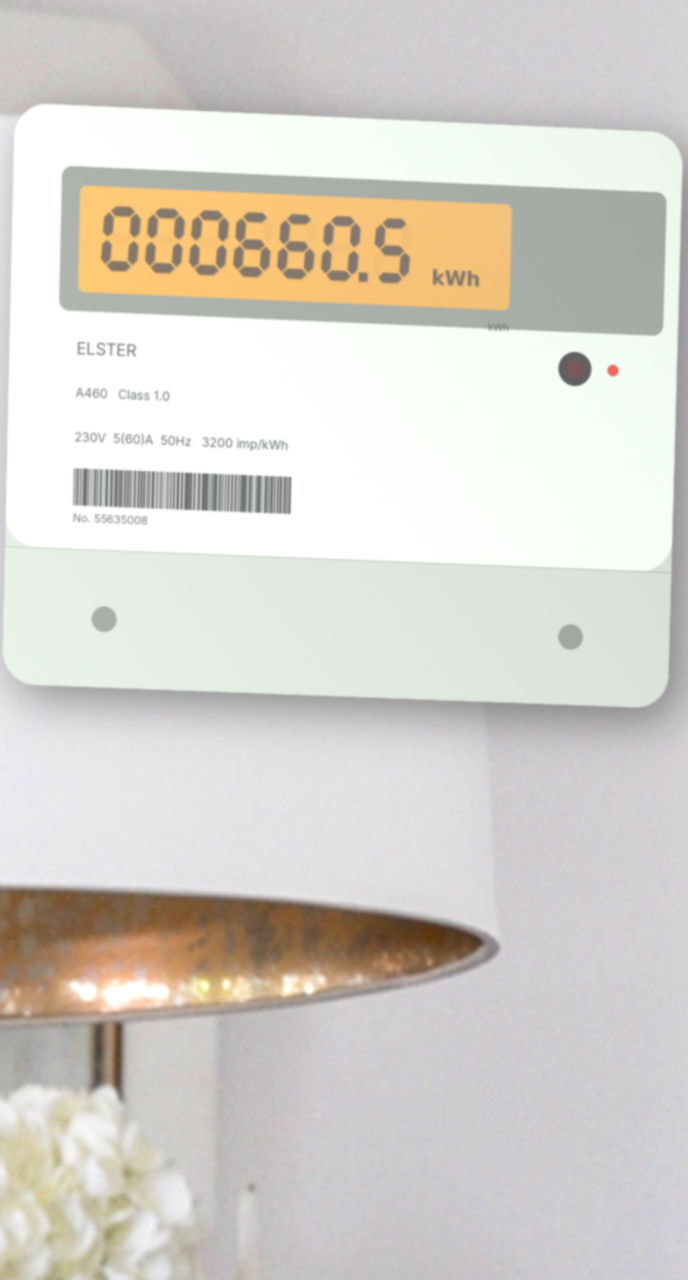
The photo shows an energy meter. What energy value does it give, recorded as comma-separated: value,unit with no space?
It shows 660.5,kWh
